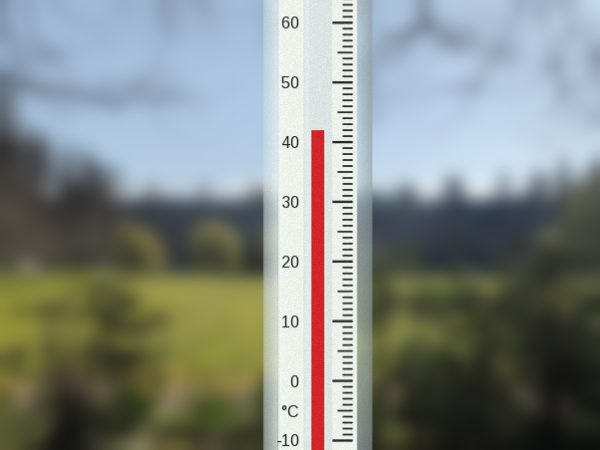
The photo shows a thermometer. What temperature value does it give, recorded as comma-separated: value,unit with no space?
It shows 42,°C
